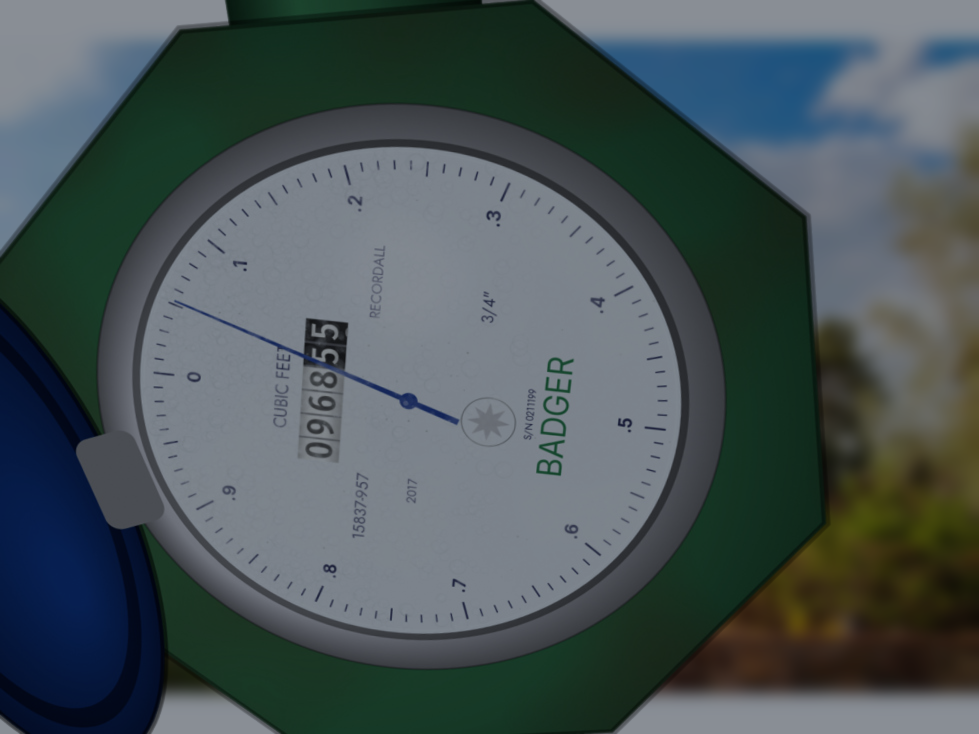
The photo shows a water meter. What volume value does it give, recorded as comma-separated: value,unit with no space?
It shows 96855.05,ft³
